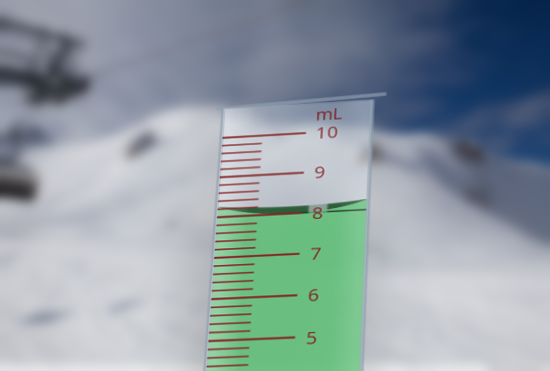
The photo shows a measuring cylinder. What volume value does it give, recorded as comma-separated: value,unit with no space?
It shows 8,mL
